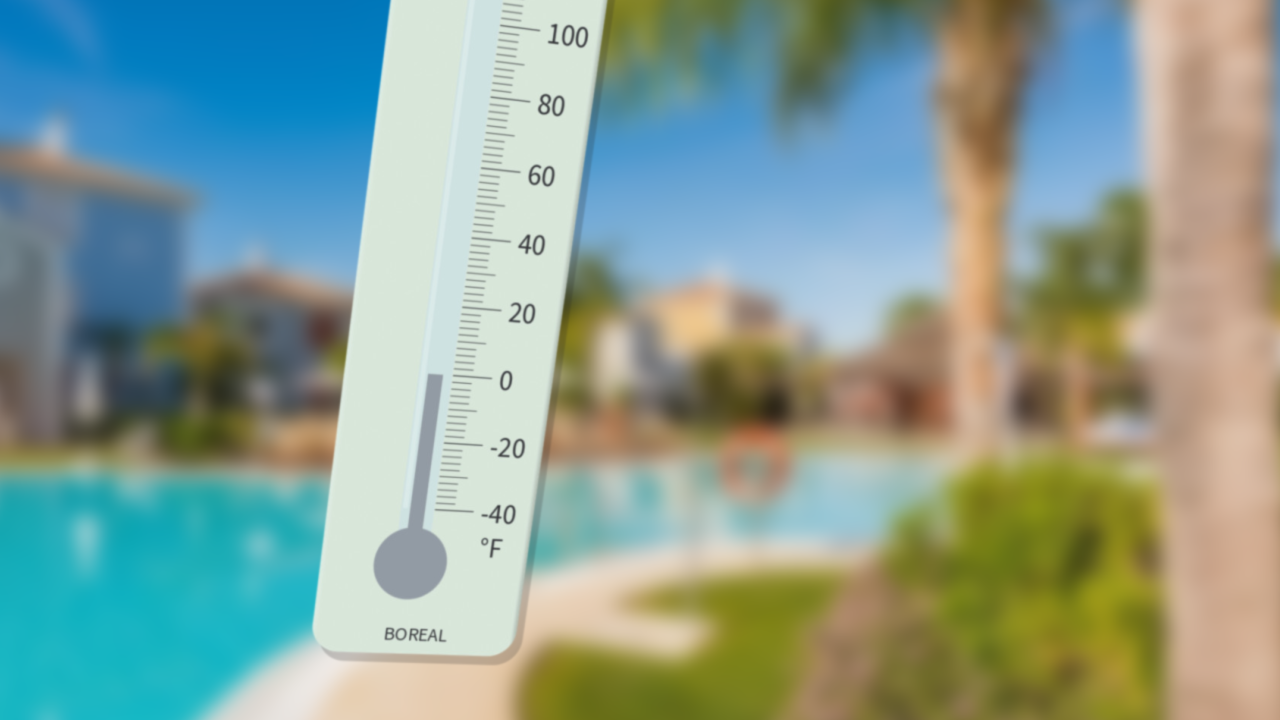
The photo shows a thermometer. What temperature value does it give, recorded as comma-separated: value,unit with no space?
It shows 0,°F
